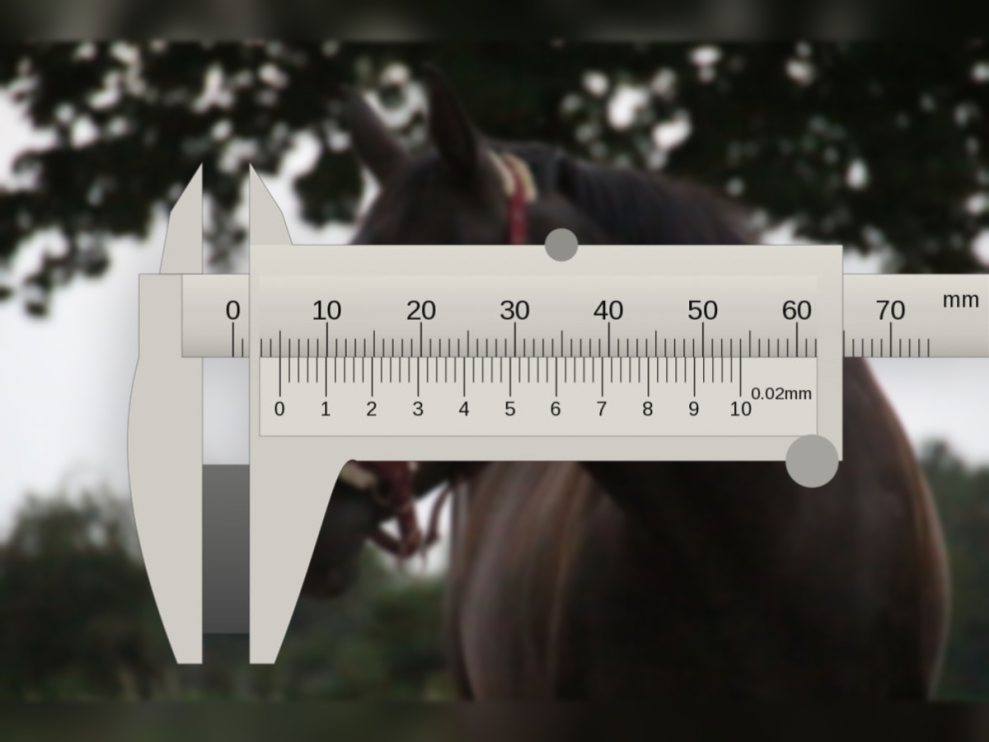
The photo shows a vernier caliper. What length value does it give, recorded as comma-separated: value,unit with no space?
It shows 5.0,mm
